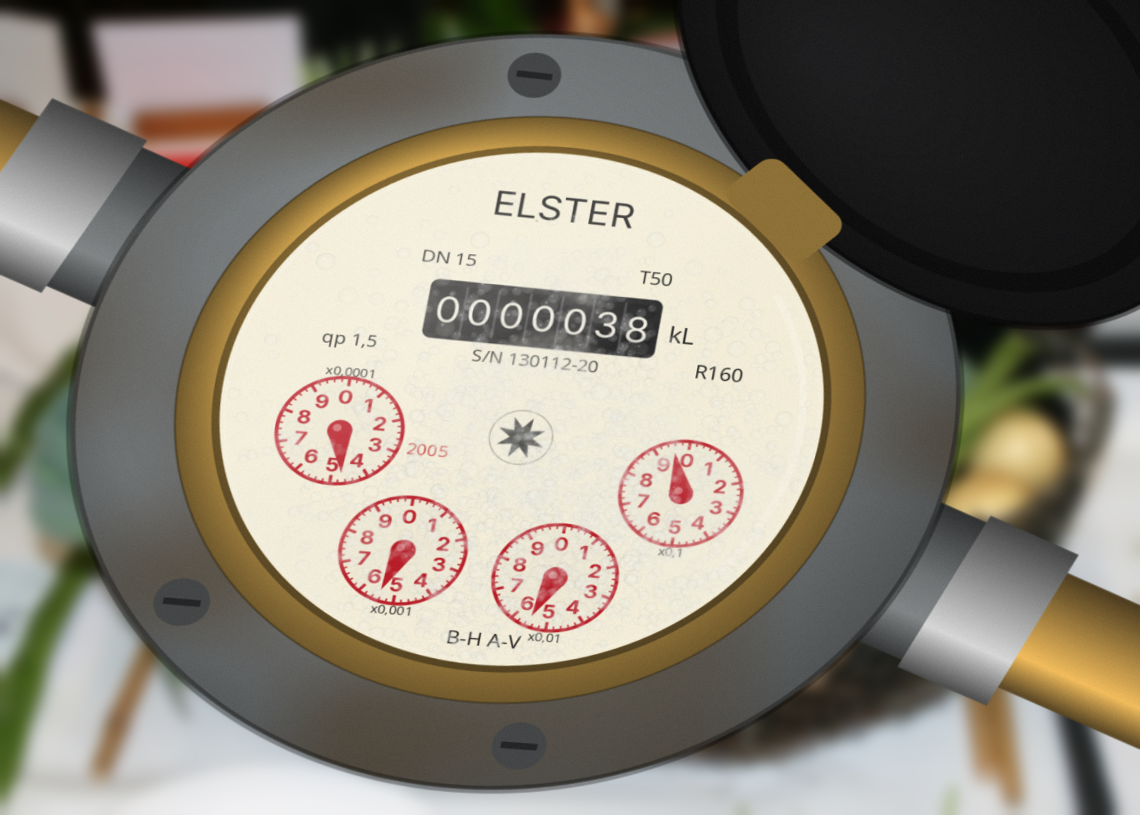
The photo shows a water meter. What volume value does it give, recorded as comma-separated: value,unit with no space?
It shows 37.9554,kL
